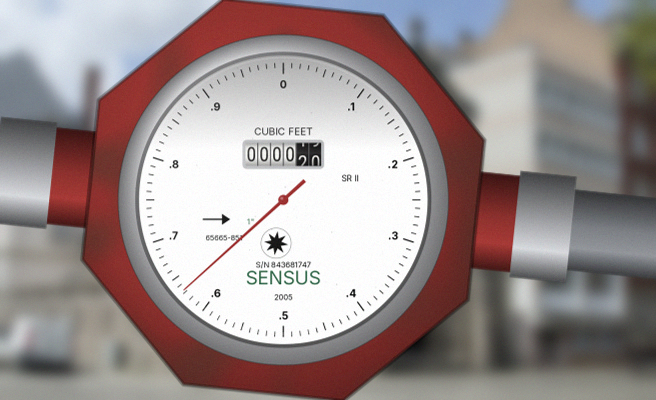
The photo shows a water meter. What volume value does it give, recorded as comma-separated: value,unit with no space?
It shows 19.63,ft³
